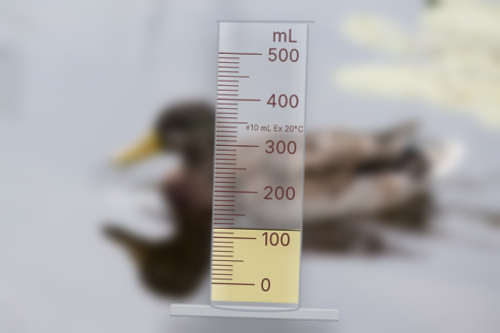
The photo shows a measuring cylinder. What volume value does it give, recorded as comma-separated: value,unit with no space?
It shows 120,mL
